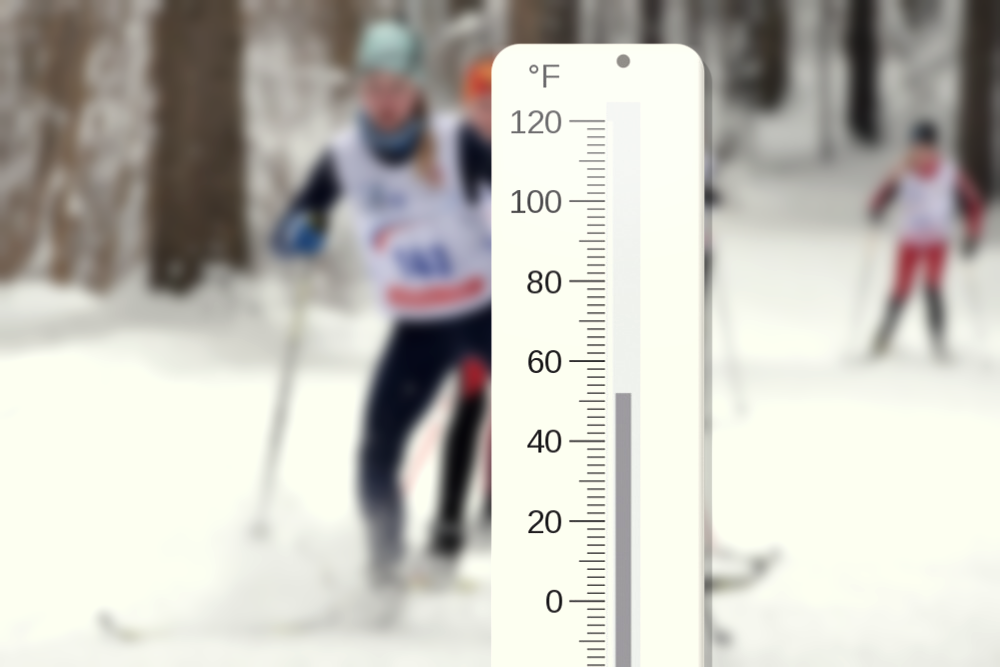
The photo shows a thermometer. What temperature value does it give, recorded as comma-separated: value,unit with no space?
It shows 52,°F
